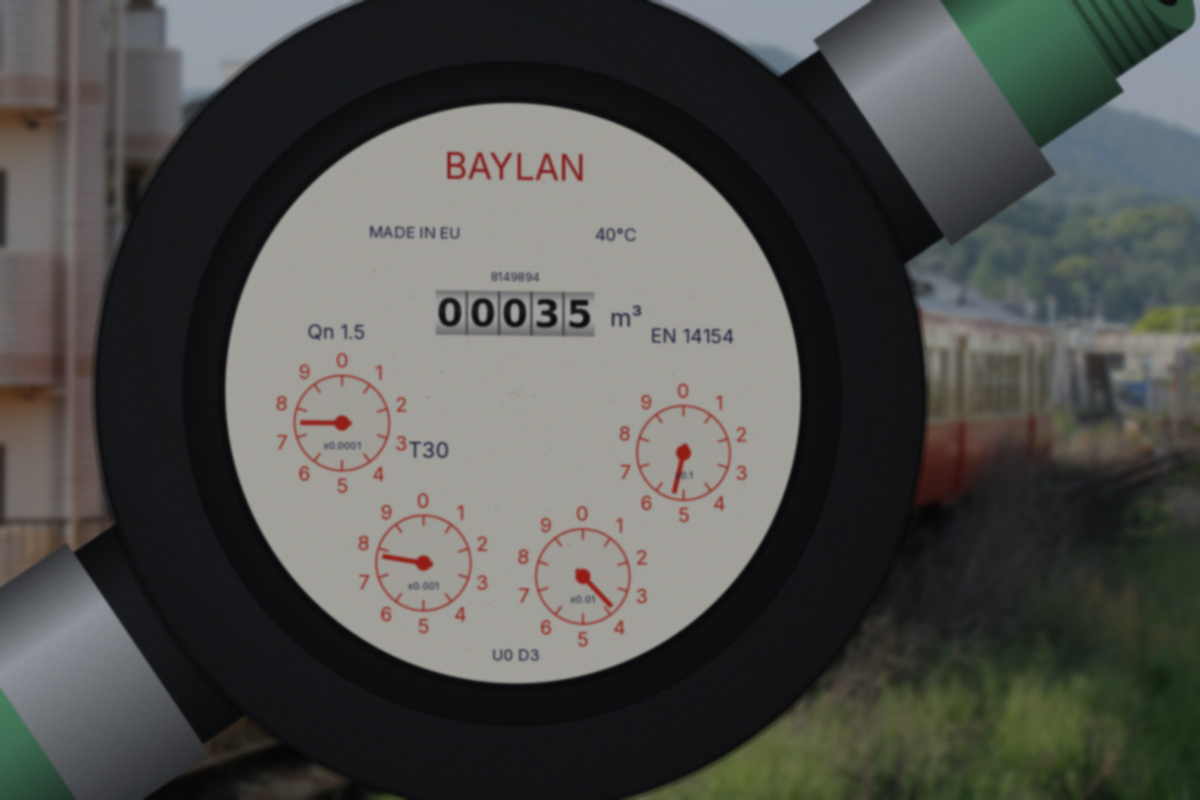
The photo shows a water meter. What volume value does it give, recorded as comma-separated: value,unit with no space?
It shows 35.5377,m³
